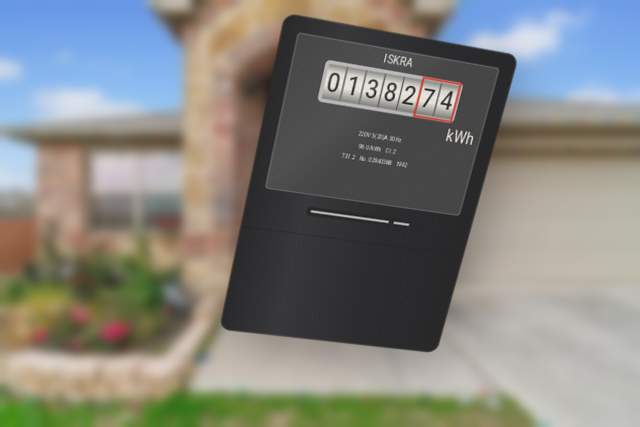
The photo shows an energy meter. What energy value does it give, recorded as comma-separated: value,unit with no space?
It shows 1382.74,kWh
